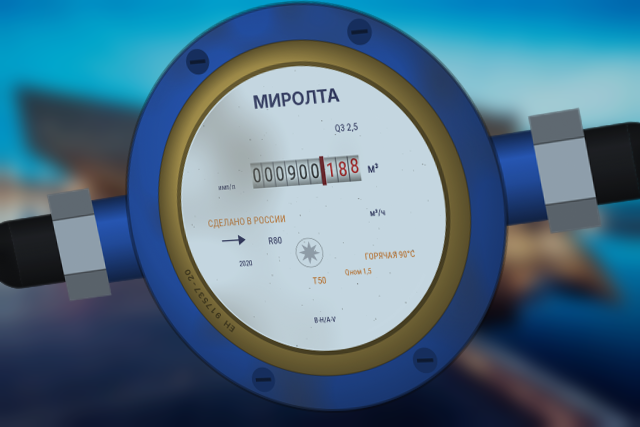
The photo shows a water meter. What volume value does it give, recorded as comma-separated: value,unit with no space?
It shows 900.188,m³
